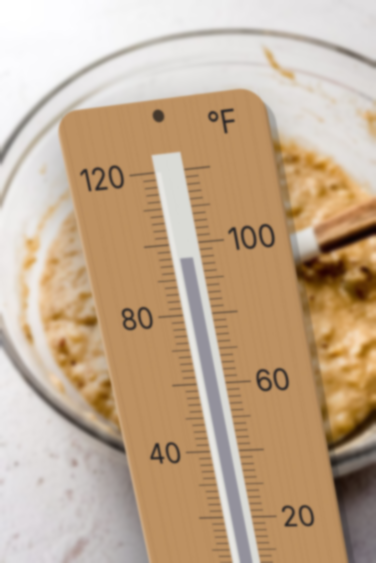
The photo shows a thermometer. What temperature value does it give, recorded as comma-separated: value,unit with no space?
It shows 96,°F
